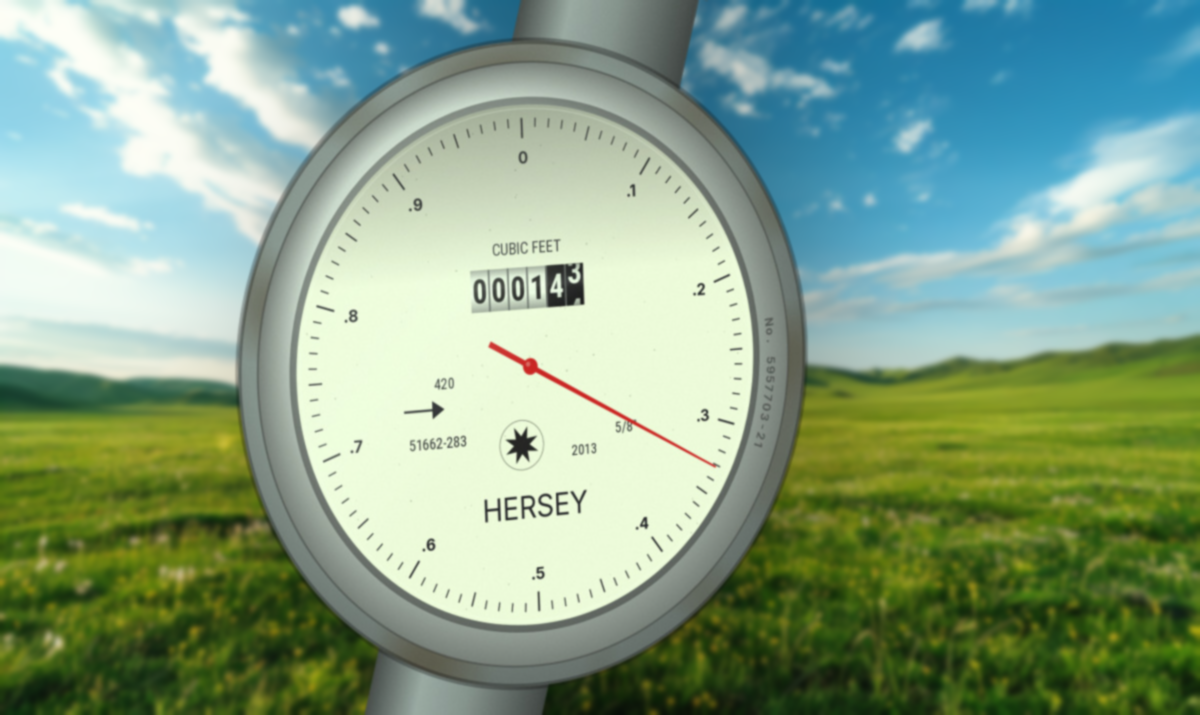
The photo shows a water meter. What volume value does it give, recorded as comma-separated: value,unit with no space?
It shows 143.33,ft³
